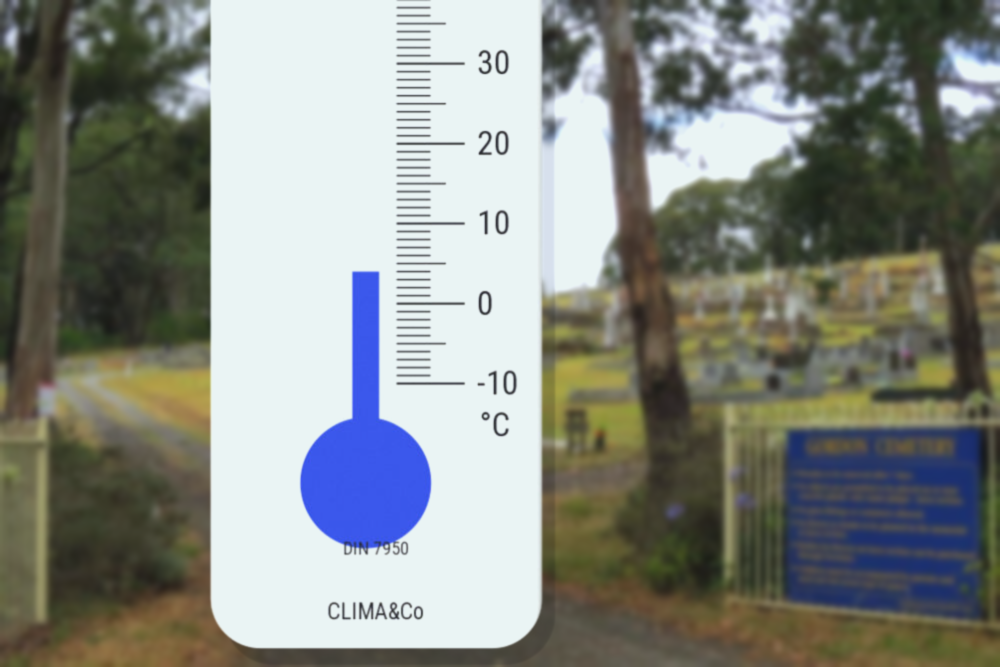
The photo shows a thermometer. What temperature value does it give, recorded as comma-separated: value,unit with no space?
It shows 4,°C
